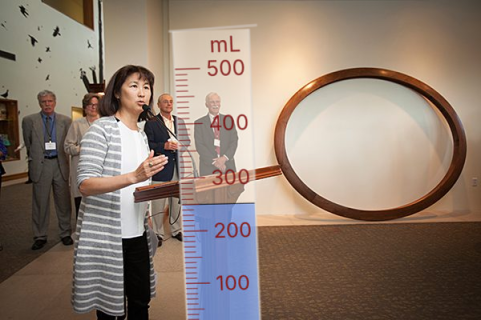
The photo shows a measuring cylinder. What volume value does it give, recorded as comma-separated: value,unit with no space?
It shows 250,mL
